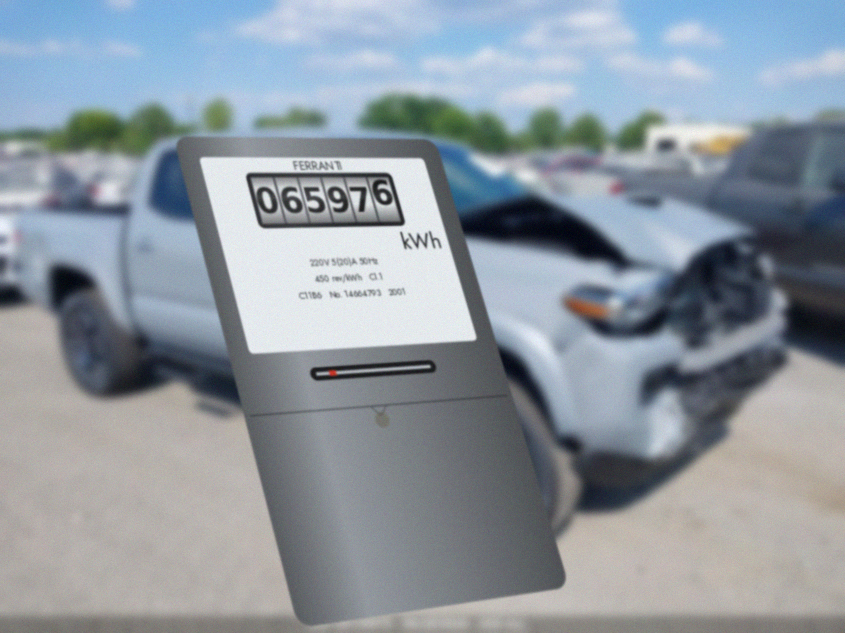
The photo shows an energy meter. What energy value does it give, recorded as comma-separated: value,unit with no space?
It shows 65976,kWh
